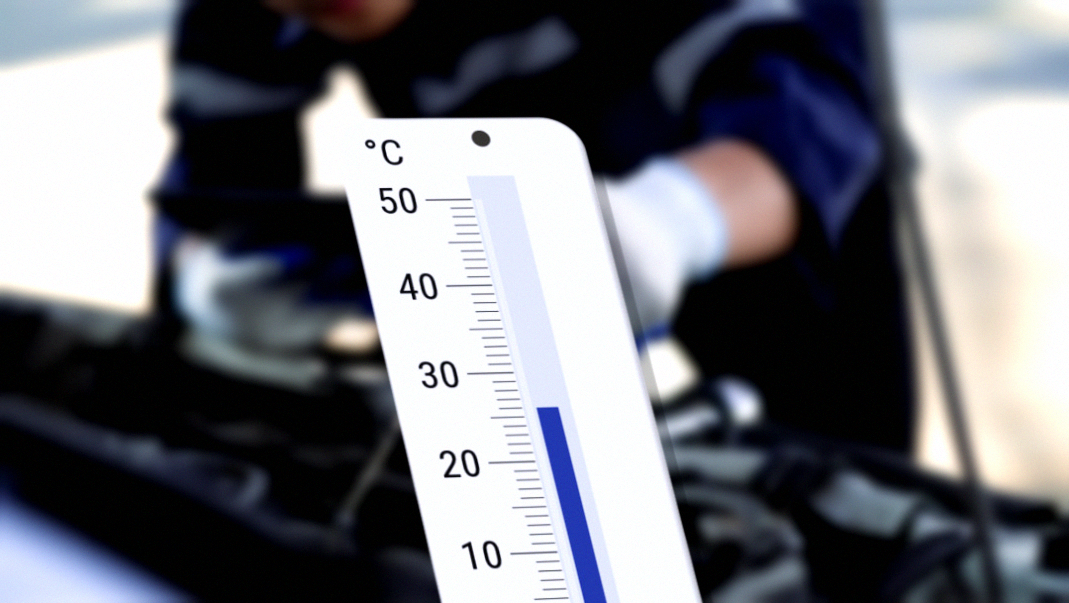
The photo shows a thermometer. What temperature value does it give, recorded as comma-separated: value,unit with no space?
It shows 26,°C
